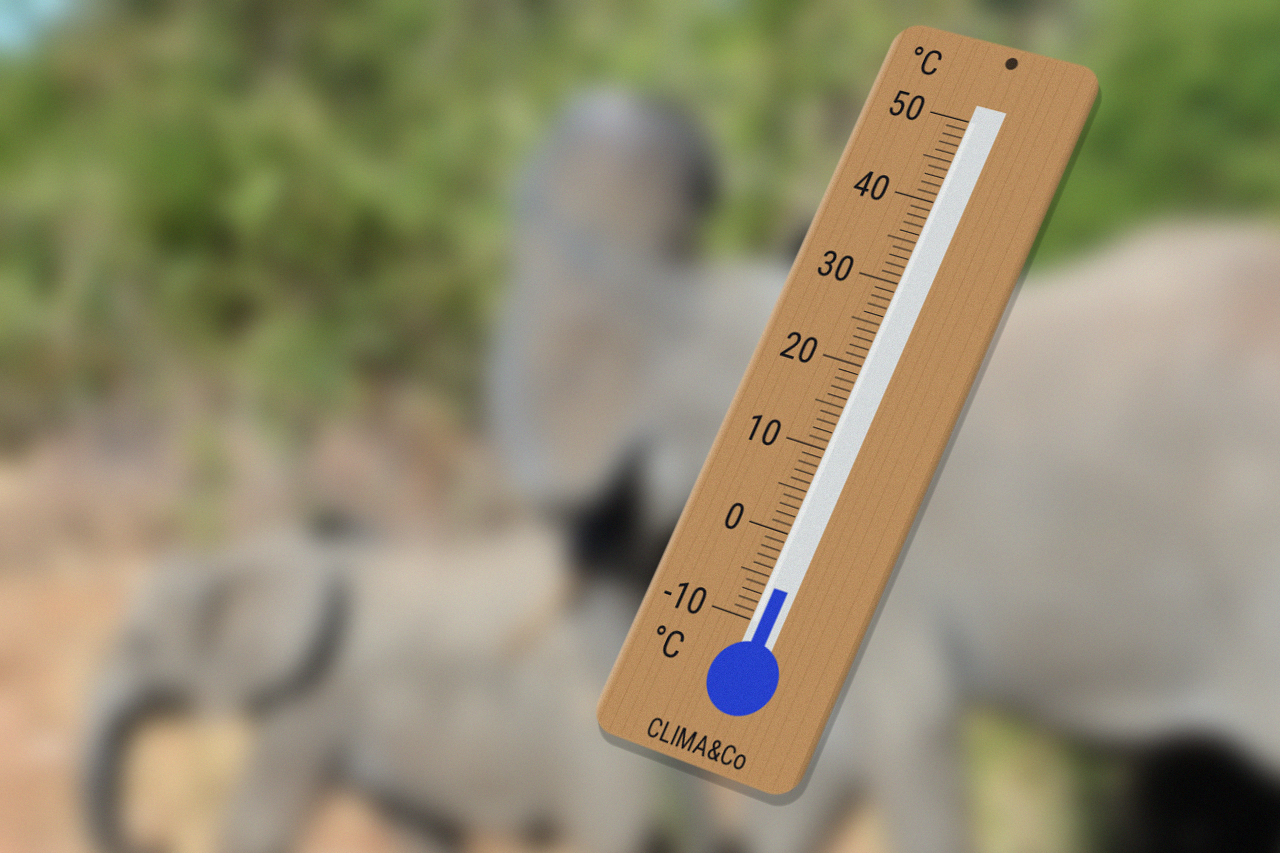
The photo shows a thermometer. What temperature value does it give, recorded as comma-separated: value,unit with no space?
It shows -6,°C
